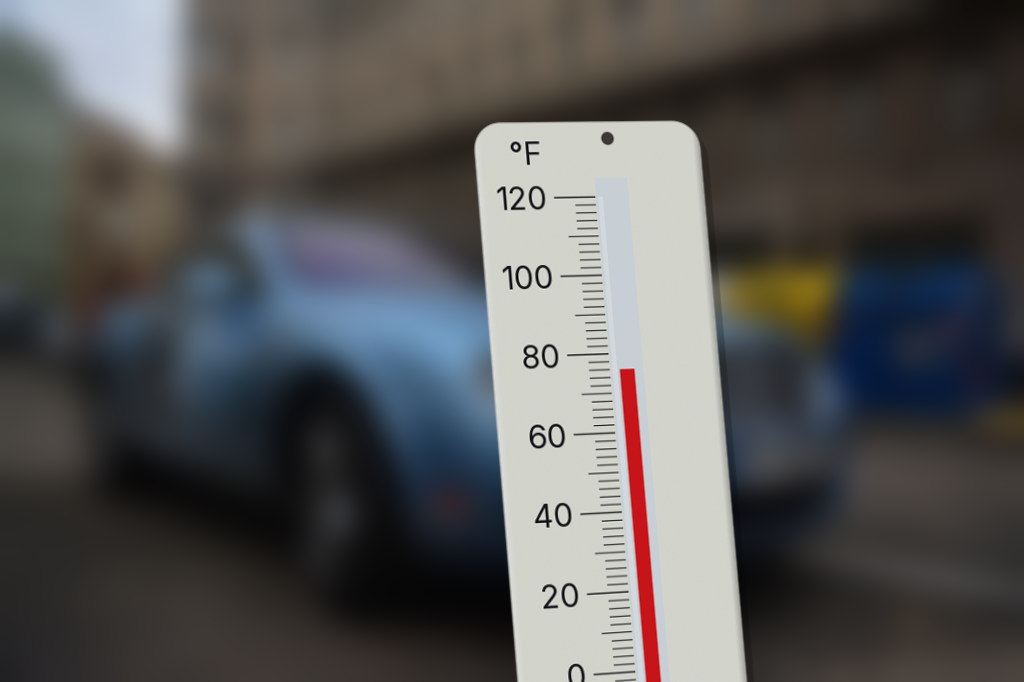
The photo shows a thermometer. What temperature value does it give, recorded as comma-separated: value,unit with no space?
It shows 76,°F
